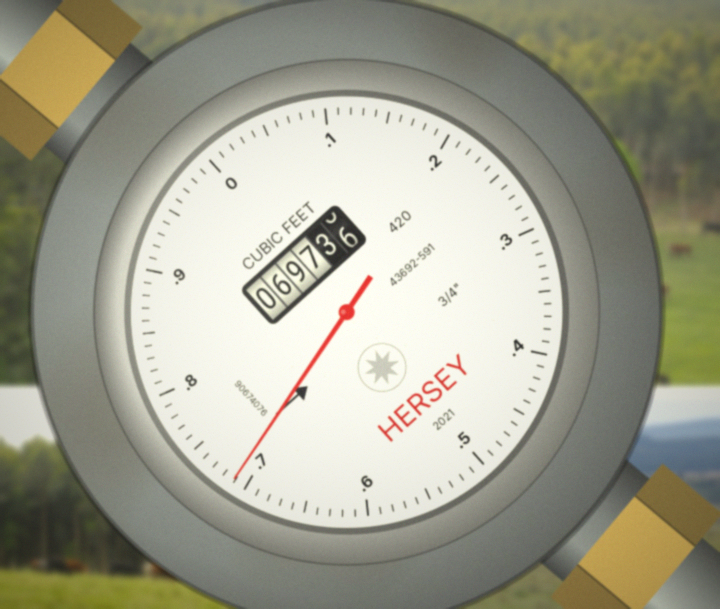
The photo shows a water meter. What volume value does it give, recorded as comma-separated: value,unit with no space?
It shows 69735.71,ft³
